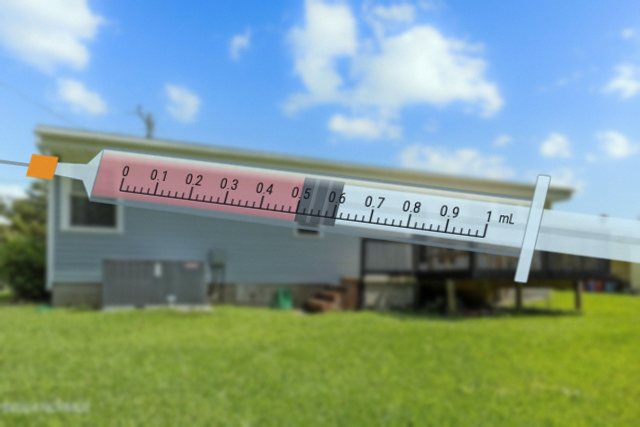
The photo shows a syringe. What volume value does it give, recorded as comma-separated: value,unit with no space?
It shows 0.5,mL
